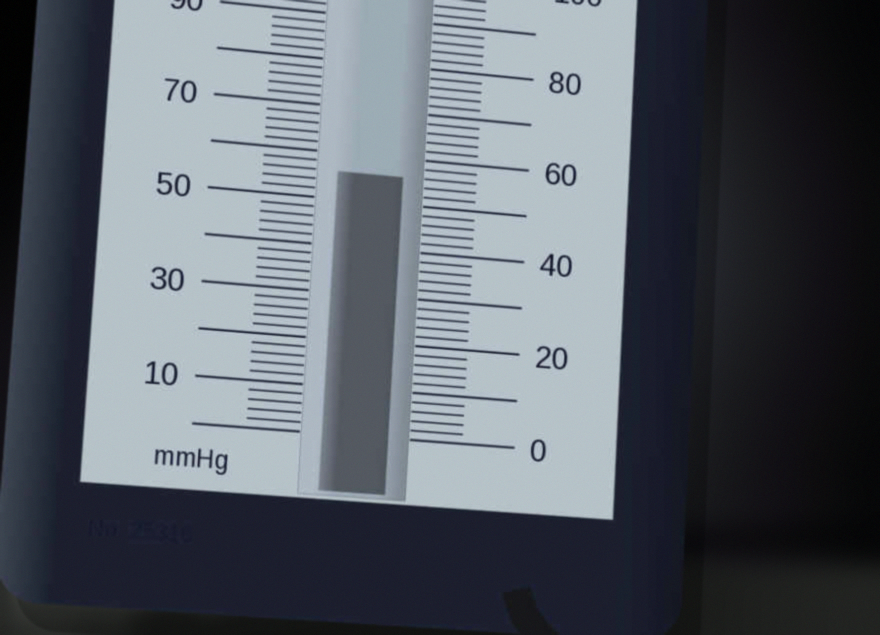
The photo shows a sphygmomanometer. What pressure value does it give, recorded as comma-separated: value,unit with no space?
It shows 56,mmHg
